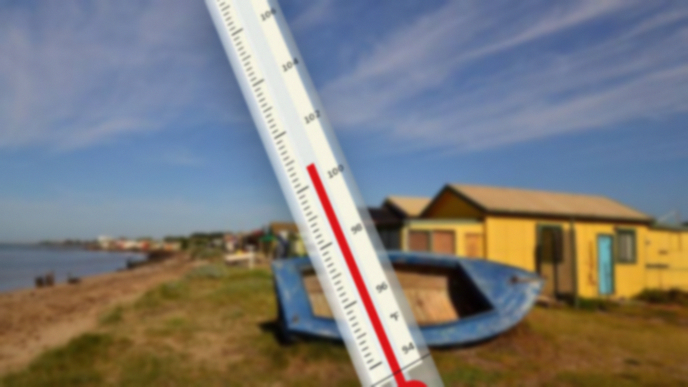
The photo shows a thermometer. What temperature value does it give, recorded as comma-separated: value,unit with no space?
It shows 100.6,°F
